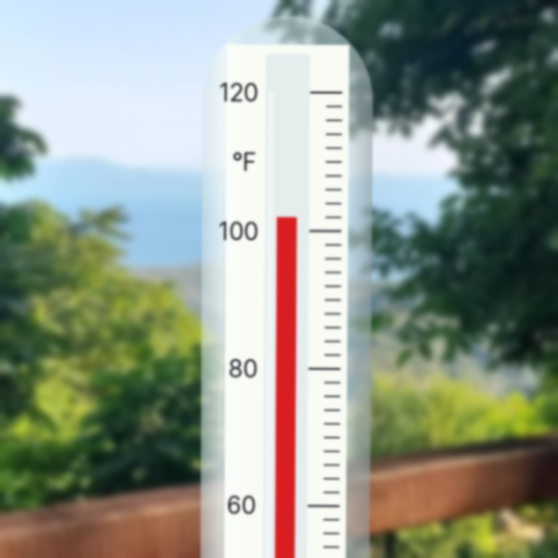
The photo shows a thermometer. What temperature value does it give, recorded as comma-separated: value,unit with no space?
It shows 102,°F
